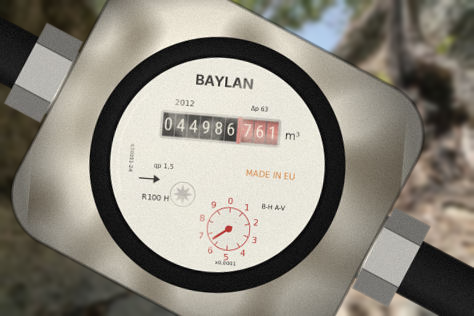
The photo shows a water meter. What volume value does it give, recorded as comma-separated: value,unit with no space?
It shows 44986.7616,m³
